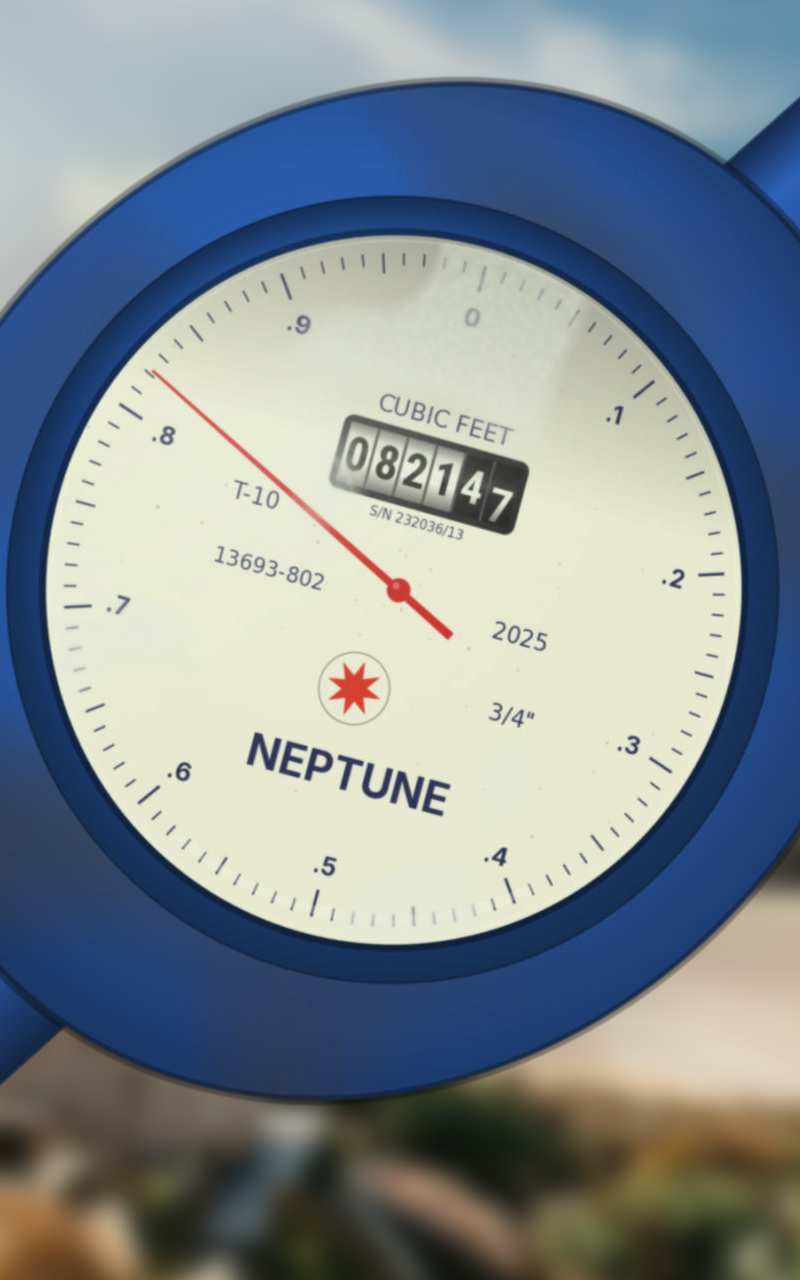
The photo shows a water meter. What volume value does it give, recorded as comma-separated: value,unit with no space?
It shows 82146.82,ft³
